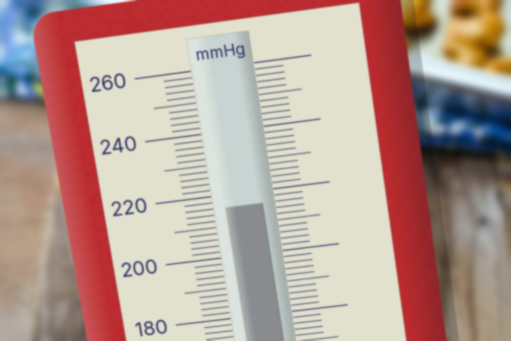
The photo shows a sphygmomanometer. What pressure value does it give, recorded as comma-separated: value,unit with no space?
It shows 216,mmHg
